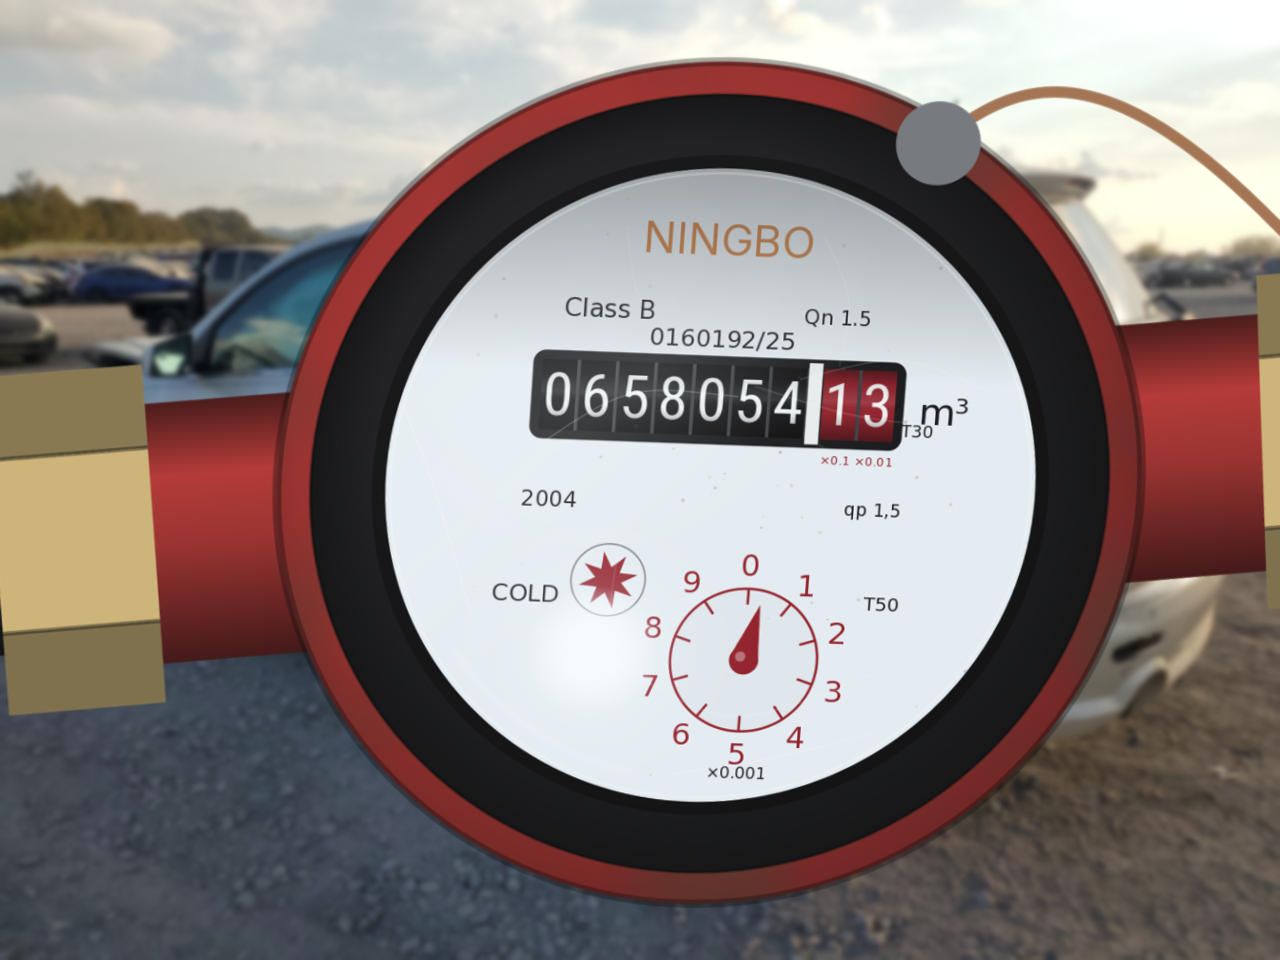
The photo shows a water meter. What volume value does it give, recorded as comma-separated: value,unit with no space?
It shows 658054.130,m³
